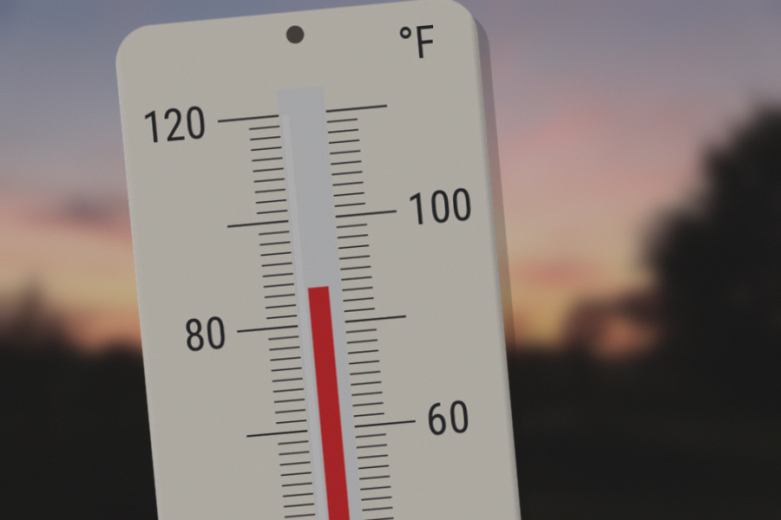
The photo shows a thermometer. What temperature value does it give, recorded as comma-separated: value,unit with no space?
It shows 87,°F
